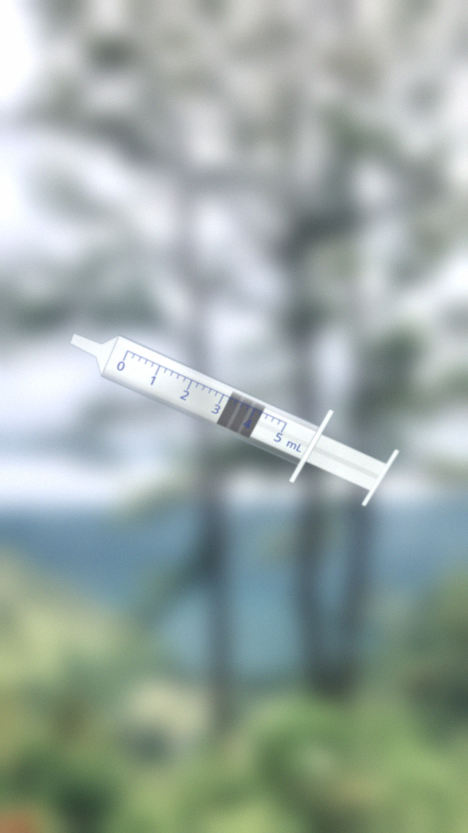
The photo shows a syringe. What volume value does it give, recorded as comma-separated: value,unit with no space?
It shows 3.2,mL
